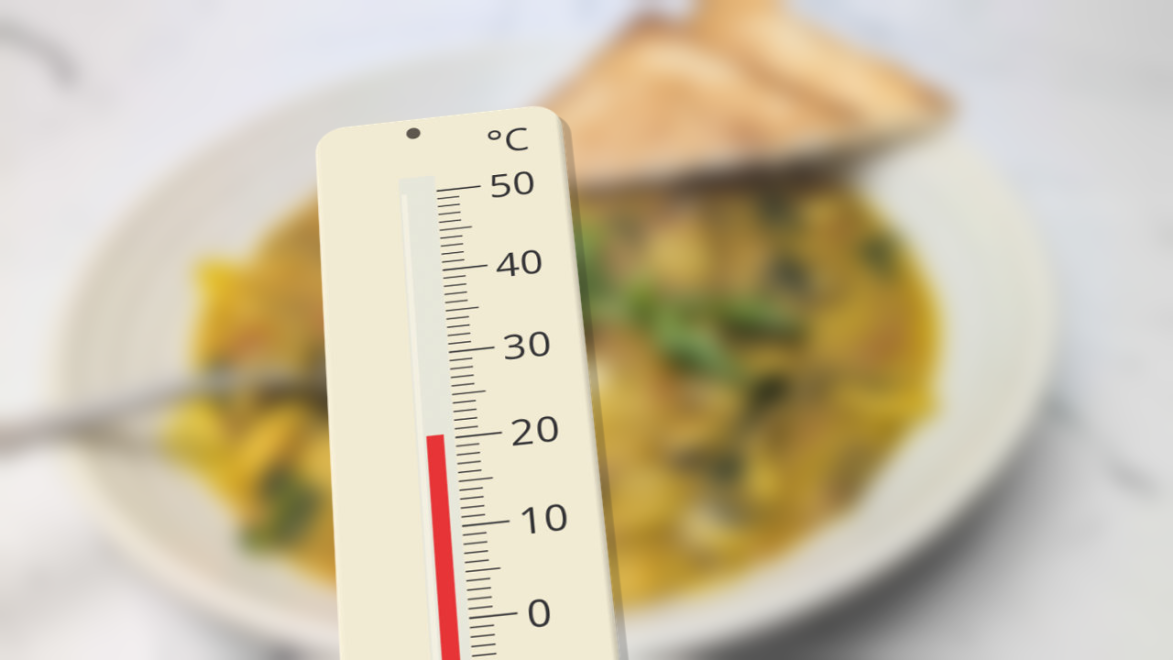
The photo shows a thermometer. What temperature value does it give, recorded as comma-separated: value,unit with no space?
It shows 20.5,°C
